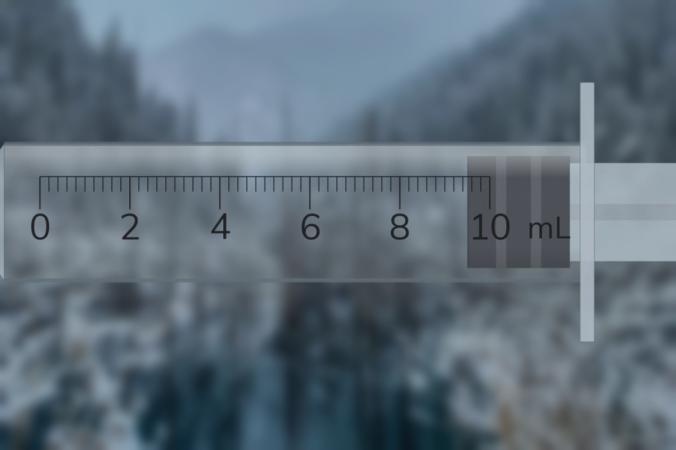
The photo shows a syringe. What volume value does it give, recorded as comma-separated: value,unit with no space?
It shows 9.5,mL
